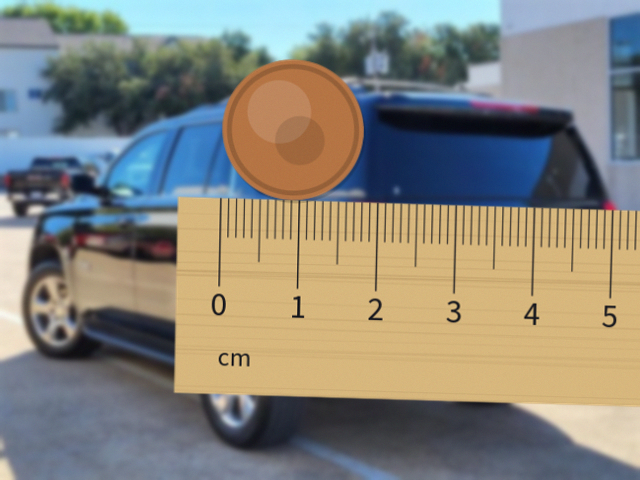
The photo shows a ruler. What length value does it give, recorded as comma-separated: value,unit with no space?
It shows 1.8,cm
